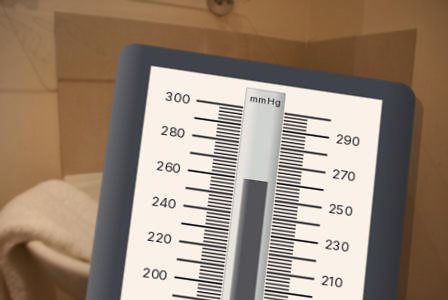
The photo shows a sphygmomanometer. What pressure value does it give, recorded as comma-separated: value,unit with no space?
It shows 260,mmHg
